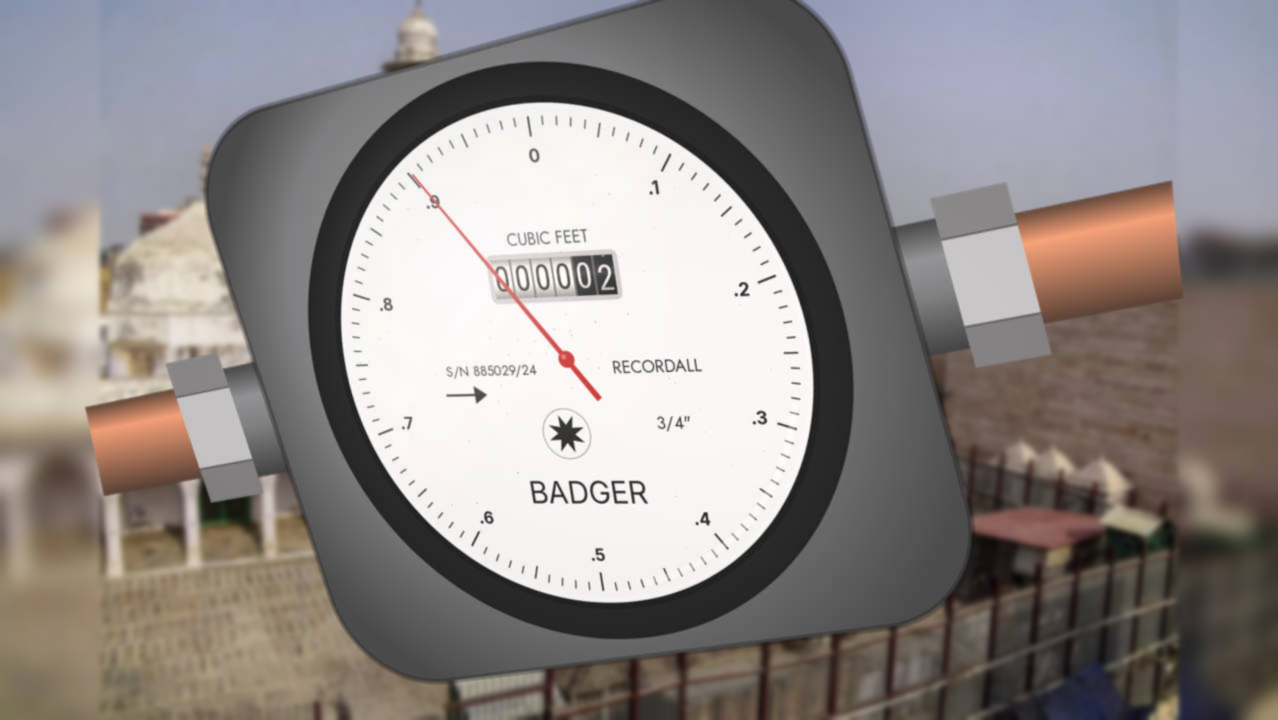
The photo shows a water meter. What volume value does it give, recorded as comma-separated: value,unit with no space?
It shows 1.90,ft³
